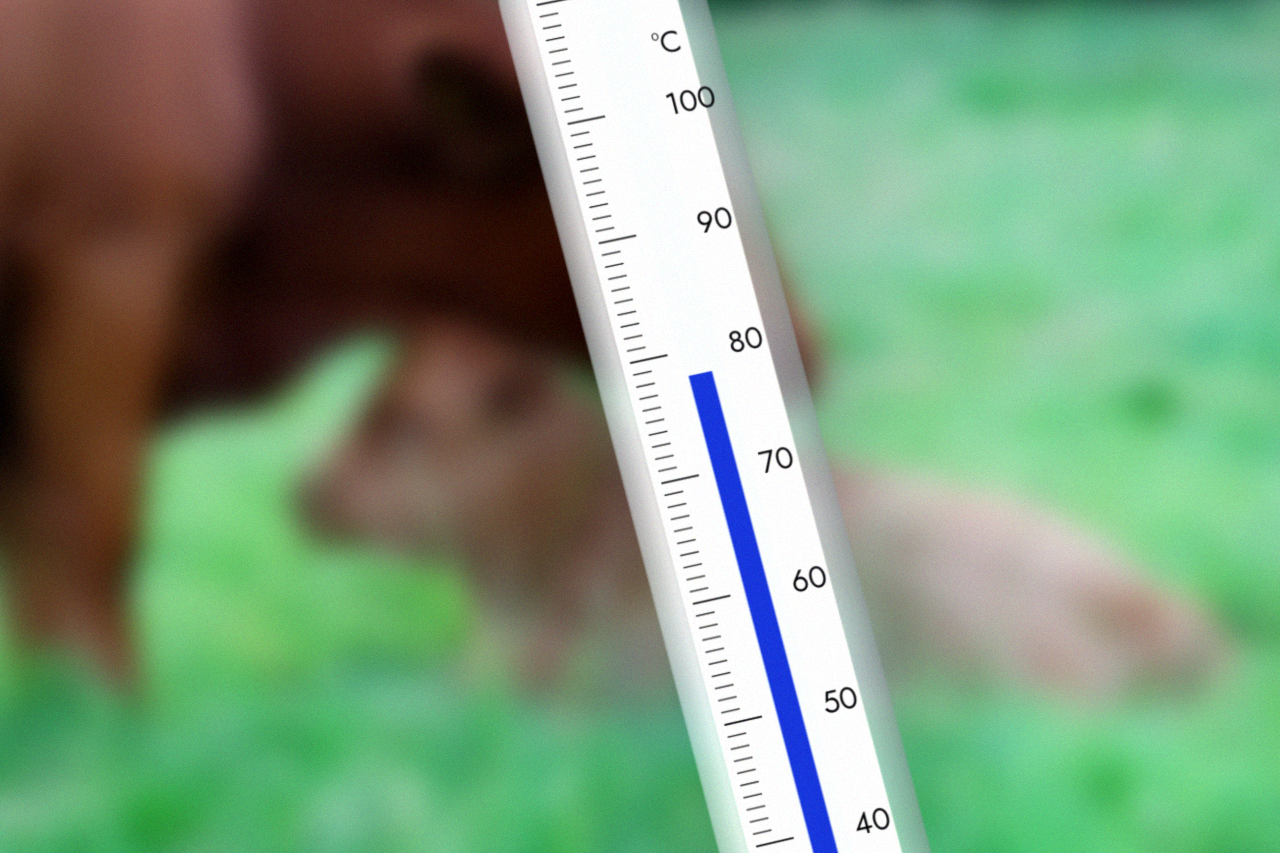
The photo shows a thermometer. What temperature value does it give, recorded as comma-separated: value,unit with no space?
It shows 78,°C
